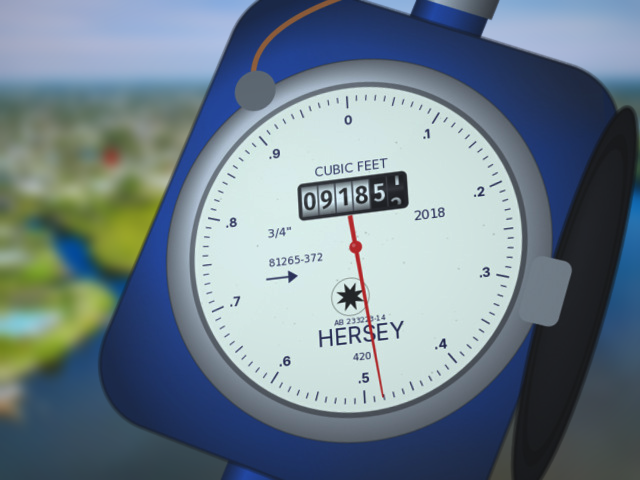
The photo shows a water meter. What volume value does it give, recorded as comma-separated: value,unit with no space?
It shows 91851.48,ft³
